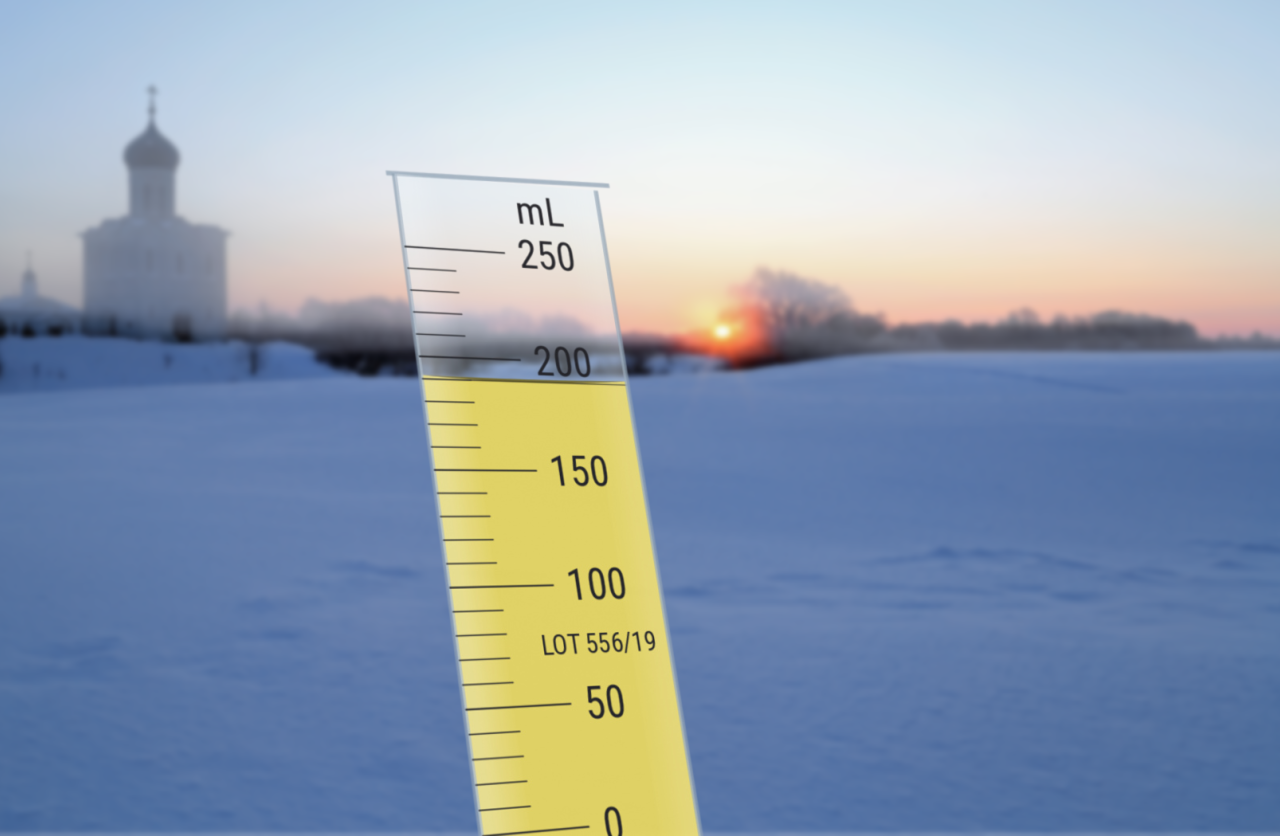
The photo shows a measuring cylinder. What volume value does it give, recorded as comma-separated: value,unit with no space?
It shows 190,mL
